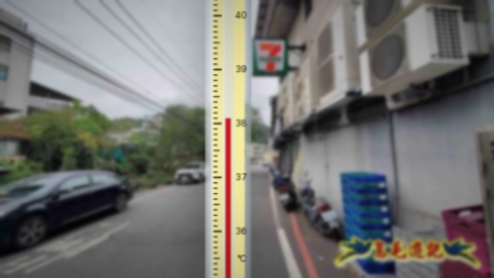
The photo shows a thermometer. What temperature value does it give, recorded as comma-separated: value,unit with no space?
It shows 38.1,°C
